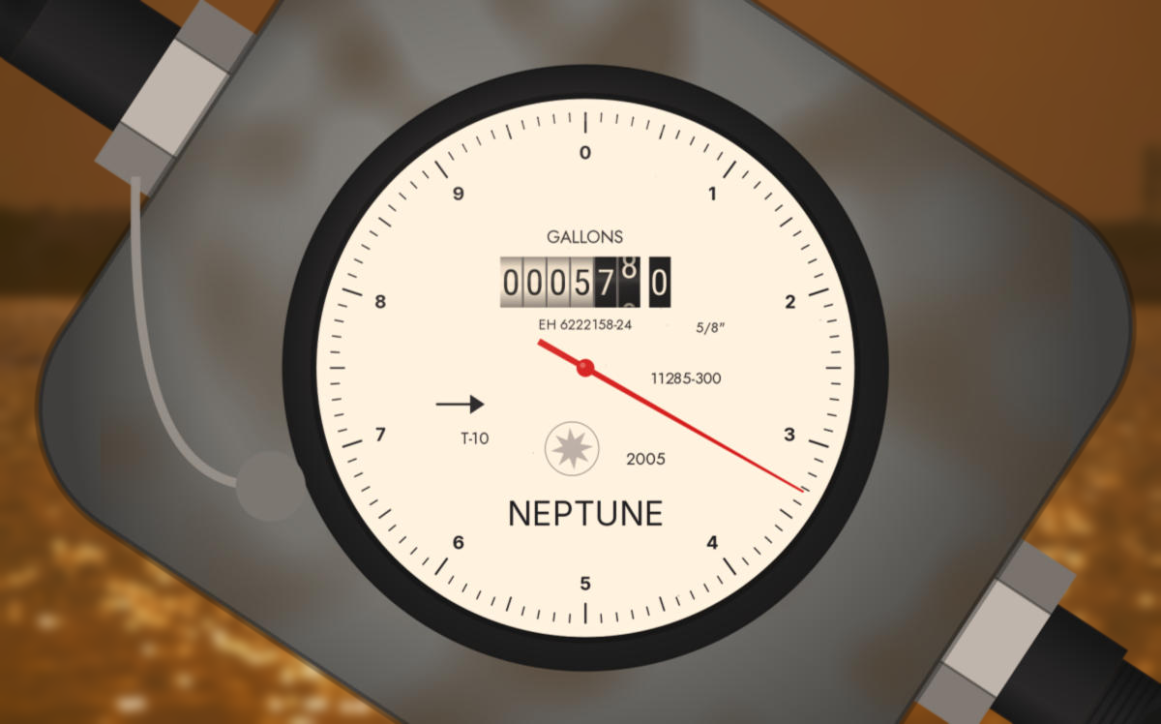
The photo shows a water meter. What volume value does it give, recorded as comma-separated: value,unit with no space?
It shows 5783.3,gal
